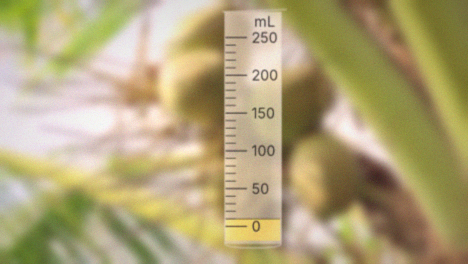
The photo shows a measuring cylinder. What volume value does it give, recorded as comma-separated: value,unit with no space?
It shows 10,mL
